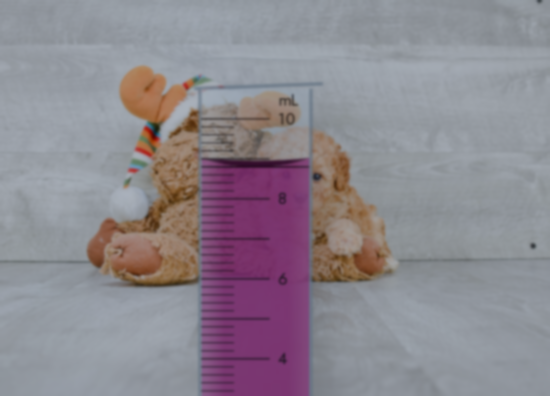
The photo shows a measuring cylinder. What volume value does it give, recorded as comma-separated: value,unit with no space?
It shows 8.8,mL
